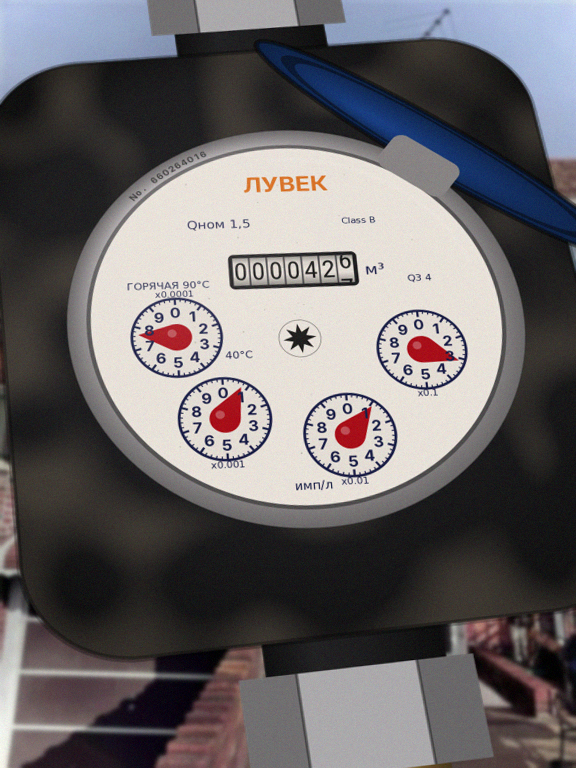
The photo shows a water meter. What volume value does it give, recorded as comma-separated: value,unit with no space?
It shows 426.3107,m³
